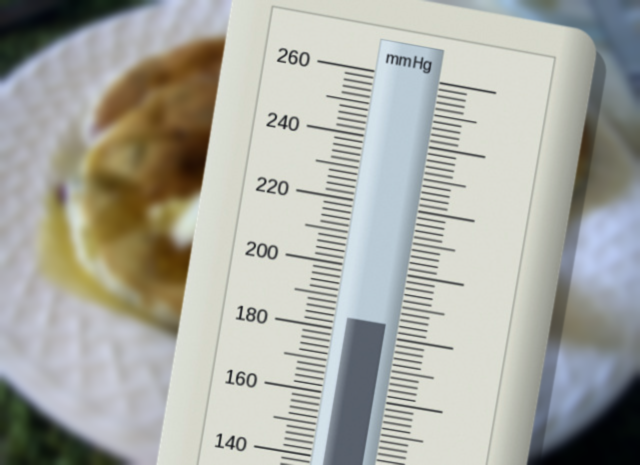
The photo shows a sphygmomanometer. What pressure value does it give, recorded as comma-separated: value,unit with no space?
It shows 184,mmHg
